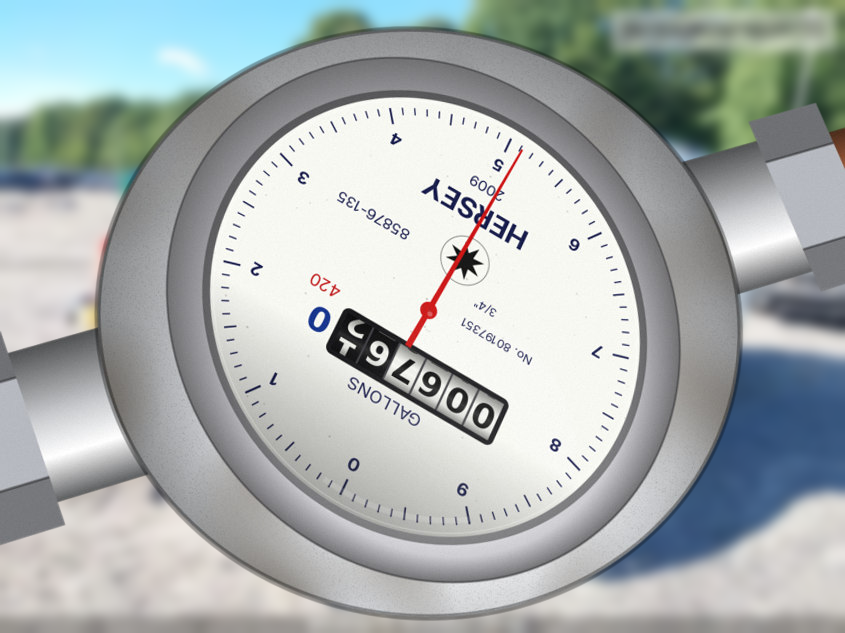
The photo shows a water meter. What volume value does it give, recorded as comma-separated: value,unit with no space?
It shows 67615.1,gal
